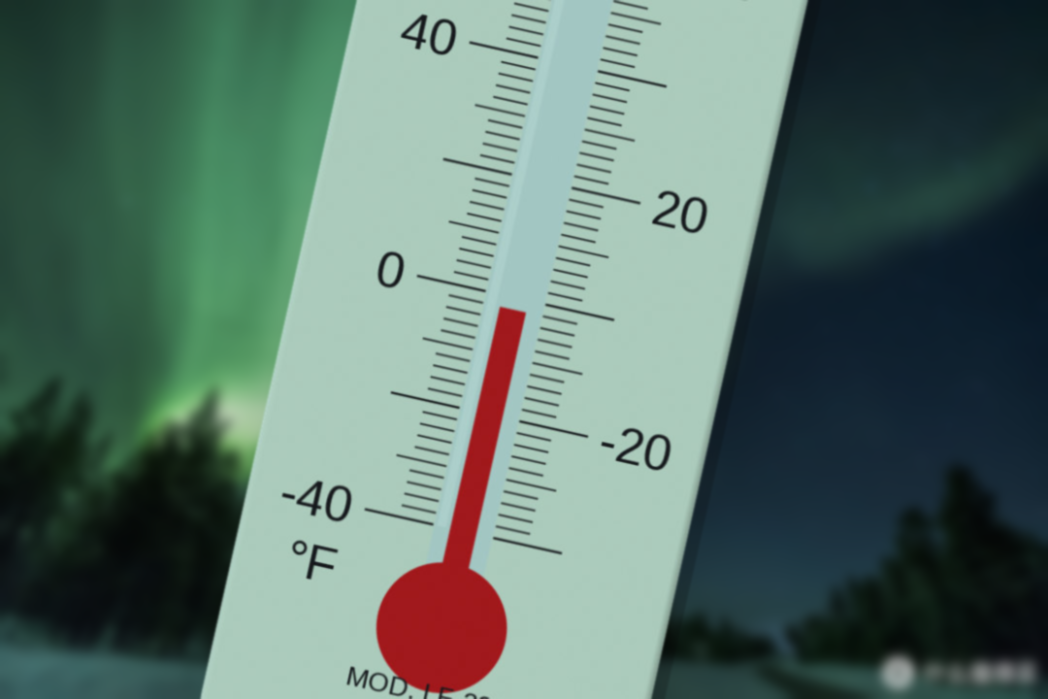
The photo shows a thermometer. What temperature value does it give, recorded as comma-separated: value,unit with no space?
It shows -2,°F
